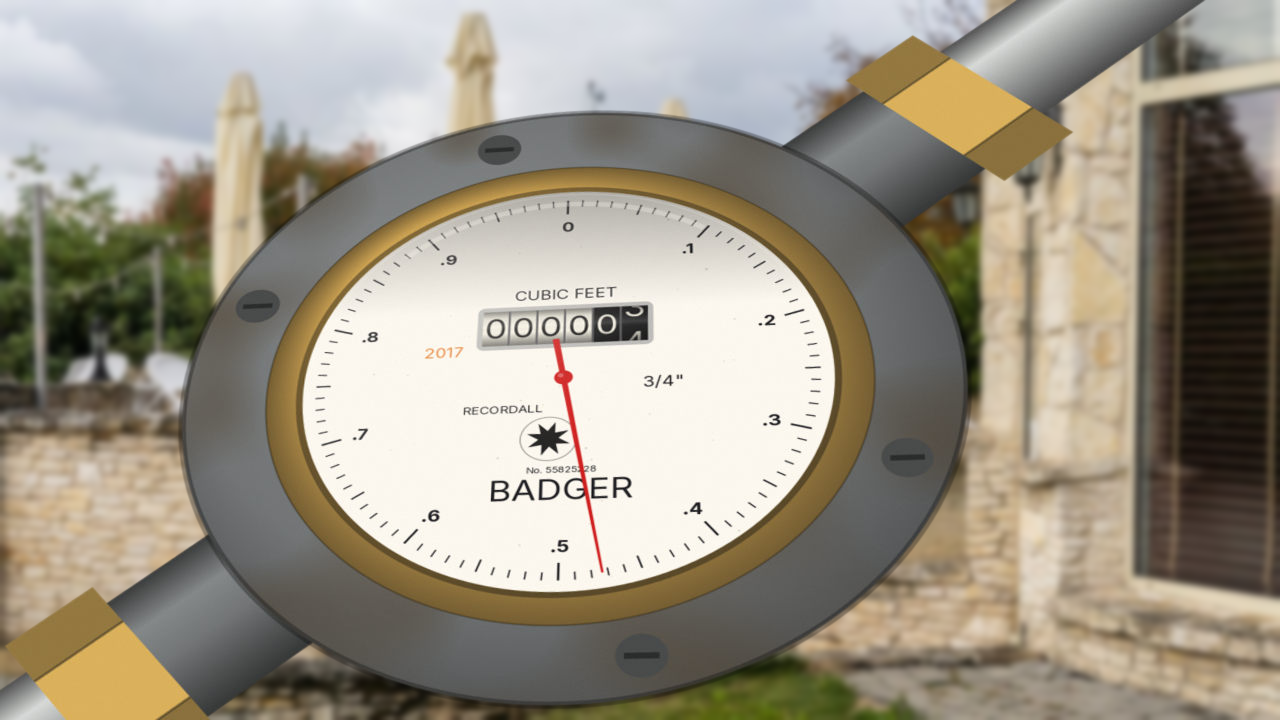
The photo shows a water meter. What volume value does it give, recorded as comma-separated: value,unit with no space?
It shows 3.47,ft³
